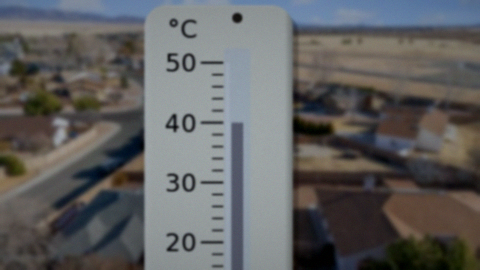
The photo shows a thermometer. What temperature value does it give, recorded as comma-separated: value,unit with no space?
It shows 40,°C
